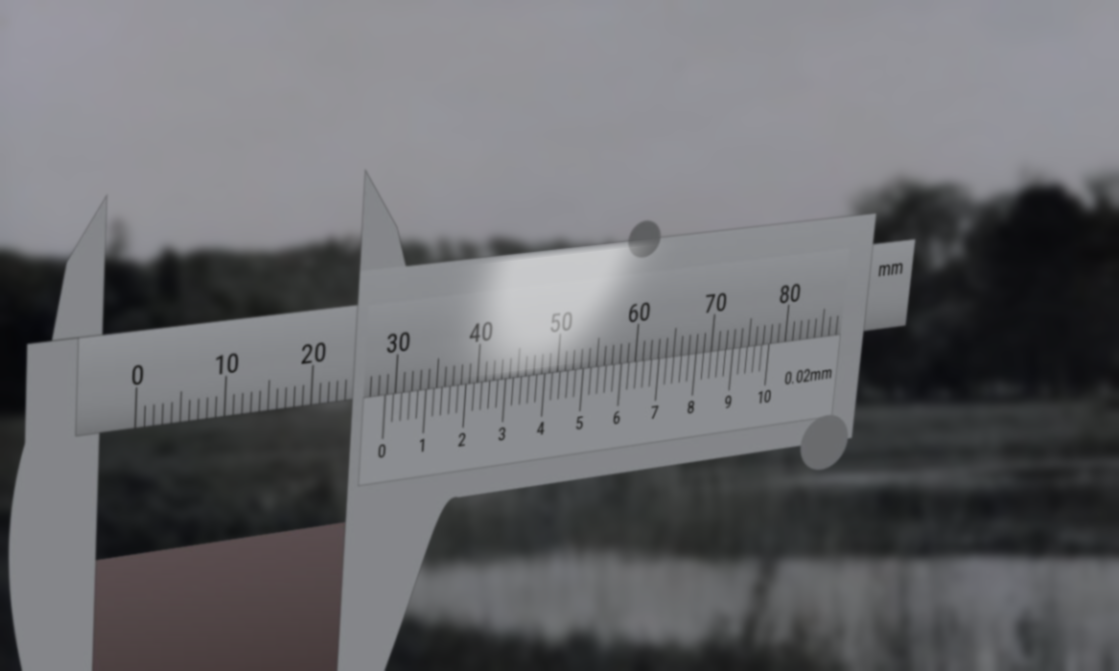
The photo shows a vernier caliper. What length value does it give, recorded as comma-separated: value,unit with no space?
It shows 28.8,mm
